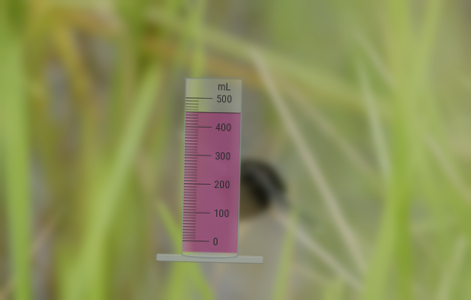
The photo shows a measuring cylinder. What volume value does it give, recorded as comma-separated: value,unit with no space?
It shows 450,mL
